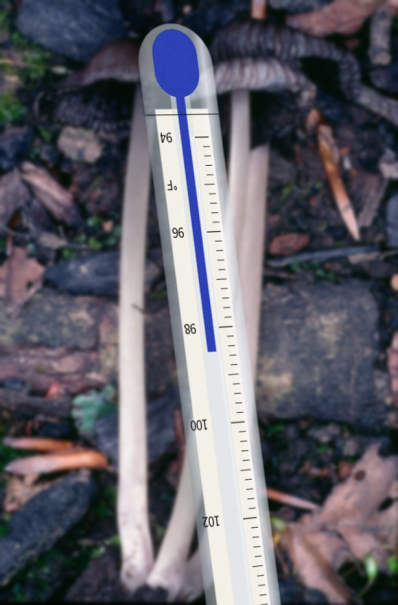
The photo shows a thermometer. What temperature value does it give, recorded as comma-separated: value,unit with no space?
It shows 98.5,°F
